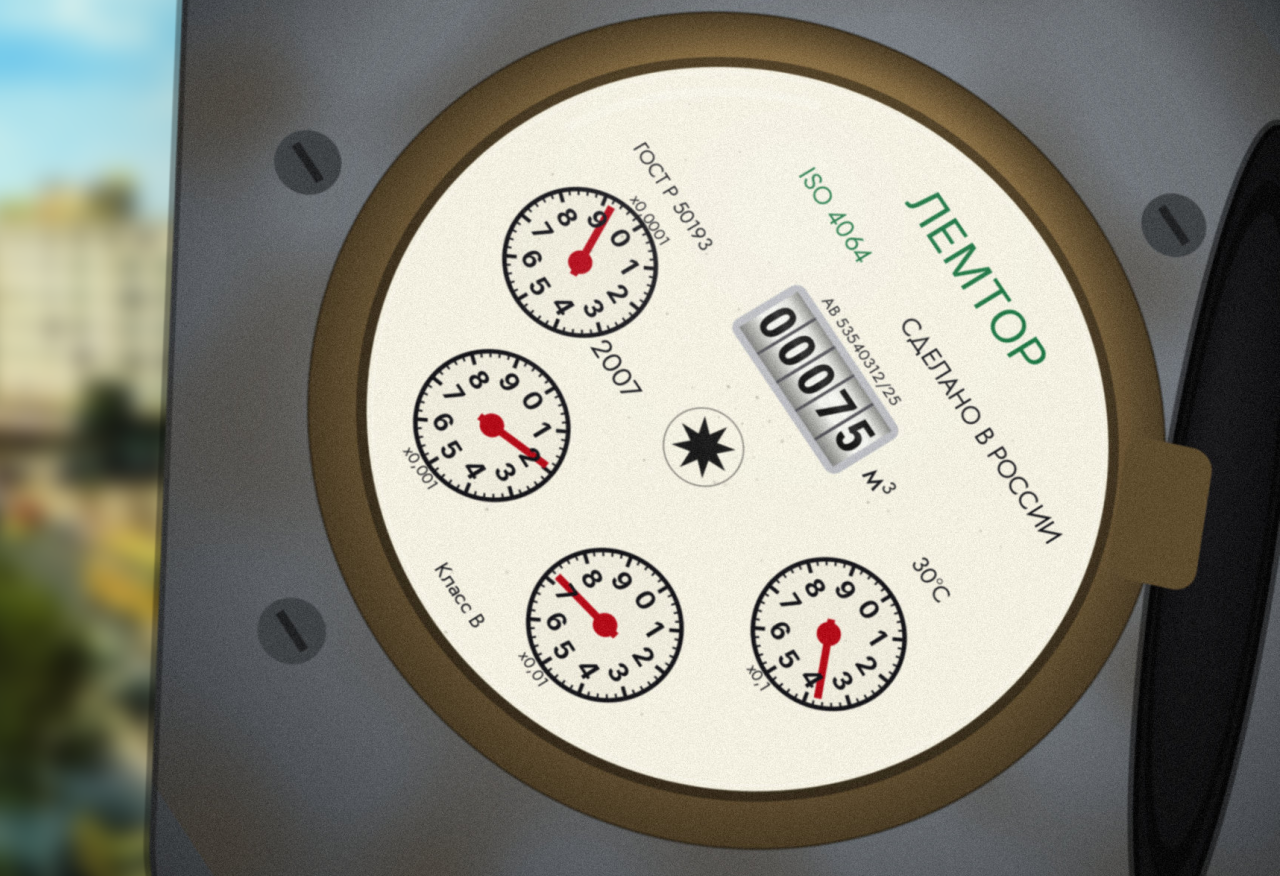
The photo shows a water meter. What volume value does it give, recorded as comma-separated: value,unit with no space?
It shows 75.3719,m³
